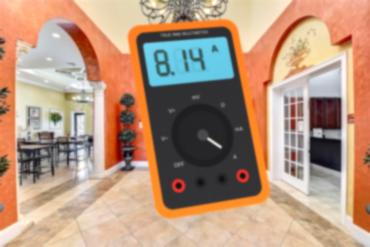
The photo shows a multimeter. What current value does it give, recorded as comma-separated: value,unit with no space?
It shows 8.14,A
